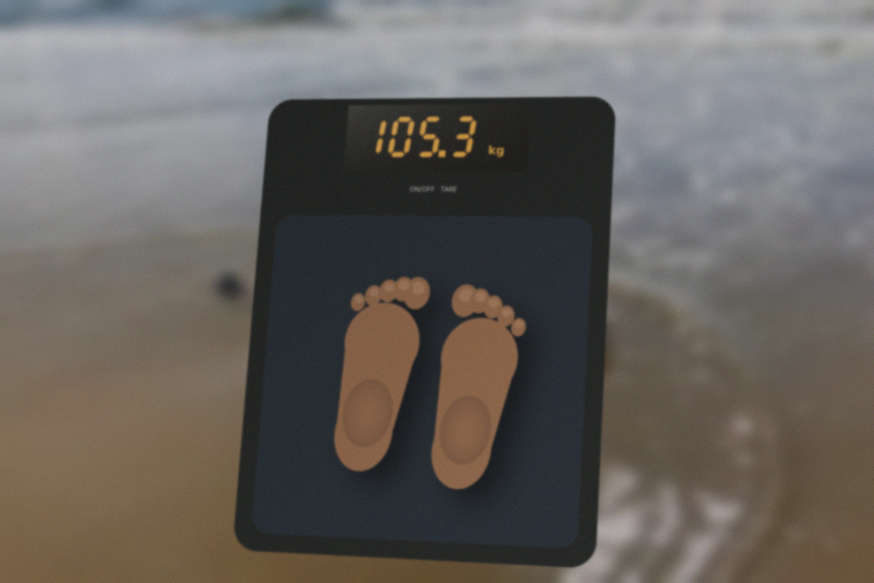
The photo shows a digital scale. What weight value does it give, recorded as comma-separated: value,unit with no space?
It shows 105.3,kg
